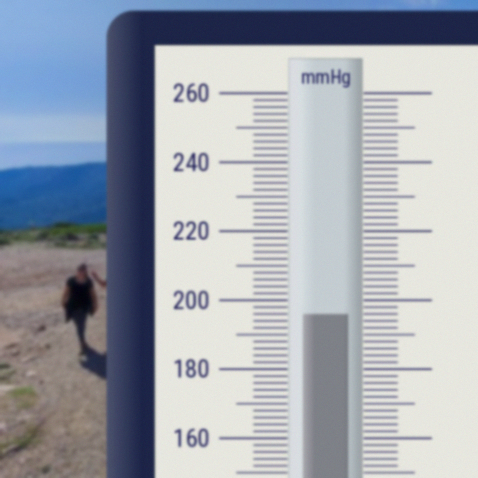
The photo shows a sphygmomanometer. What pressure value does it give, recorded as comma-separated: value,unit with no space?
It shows 196,mmHg
